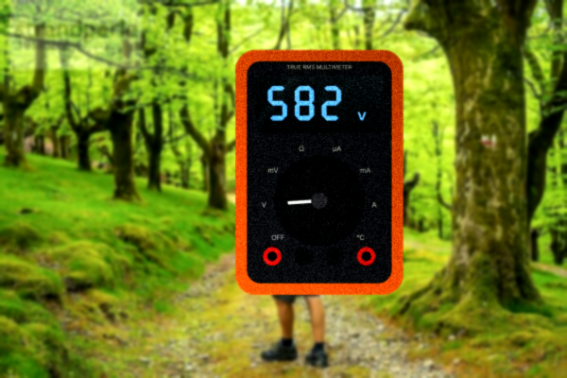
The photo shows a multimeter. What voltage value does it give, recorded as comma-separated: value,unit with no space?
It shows 582,V
